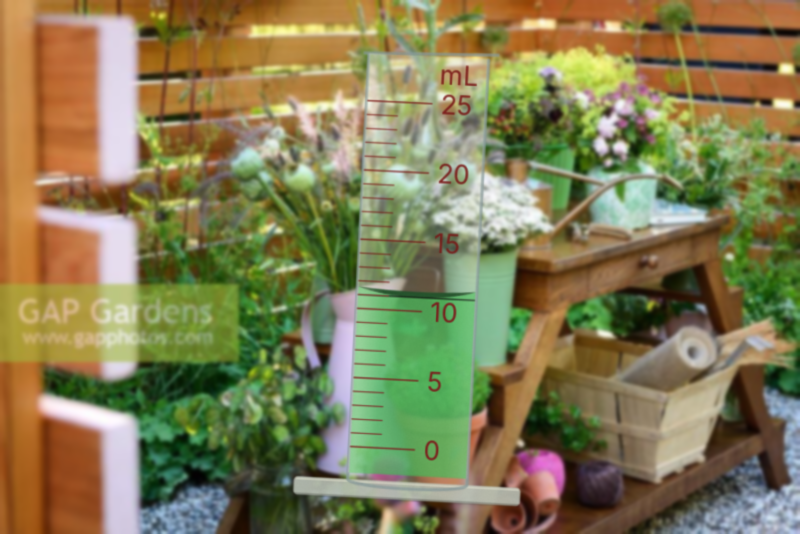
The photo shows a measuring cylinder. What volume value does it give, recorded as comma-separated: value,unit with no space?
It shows 11,mL
